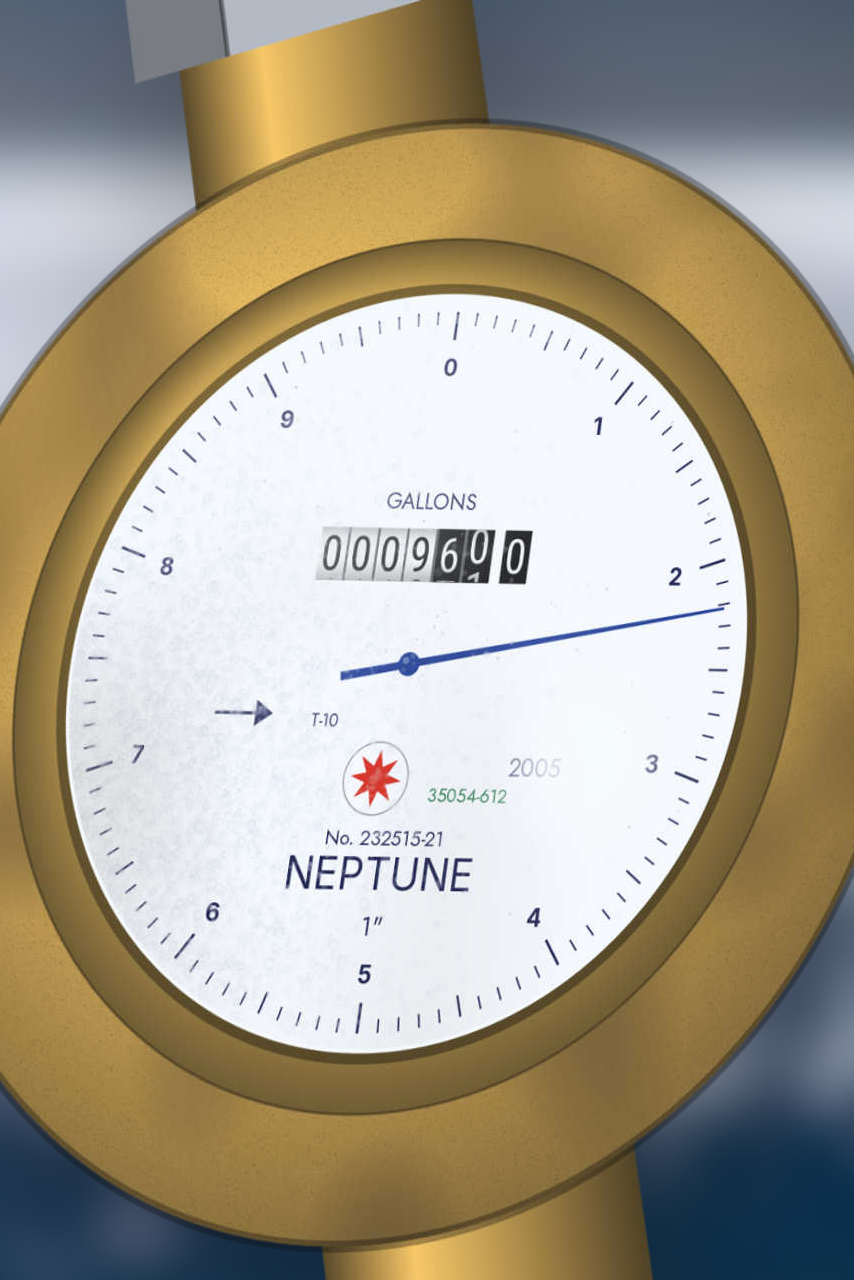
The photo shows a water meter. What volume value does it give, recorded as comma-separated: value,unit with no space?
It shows 9602.2,gal
